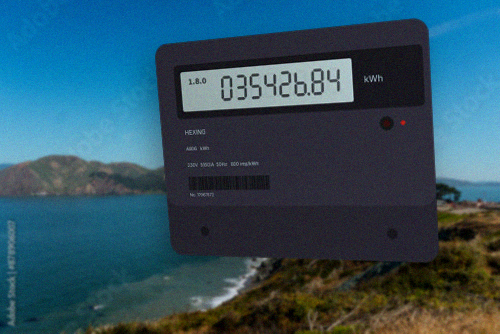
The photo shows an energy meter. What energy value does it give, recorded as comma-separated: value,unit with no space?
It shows 35426.84,kWh
